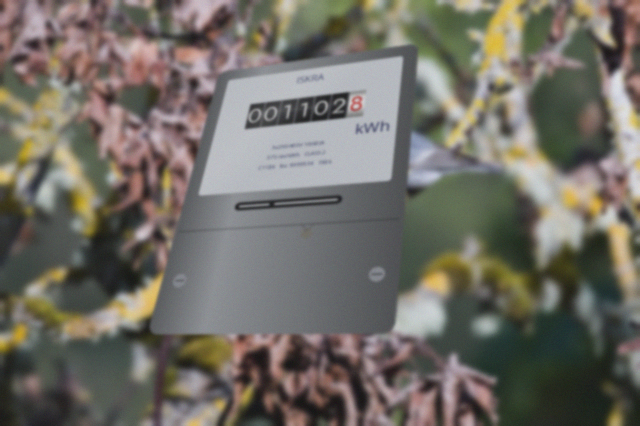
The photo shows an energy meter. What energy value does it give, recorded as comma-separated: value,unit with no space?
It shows 1102.8,kWh
